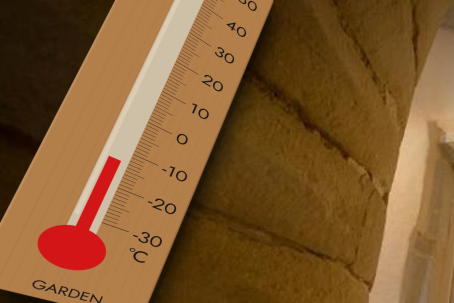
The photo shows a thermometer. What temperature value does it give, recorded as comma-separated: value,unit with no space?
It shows -13,°C
